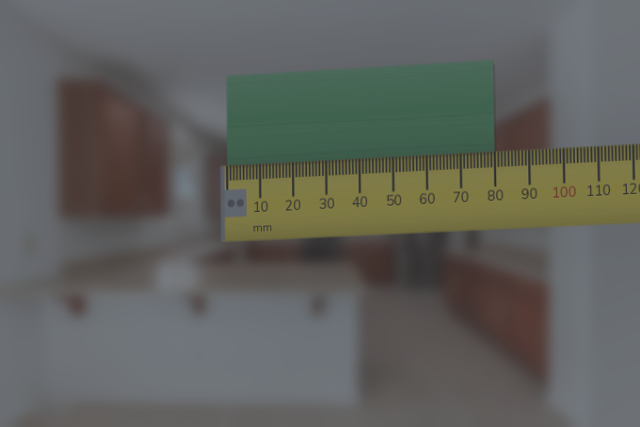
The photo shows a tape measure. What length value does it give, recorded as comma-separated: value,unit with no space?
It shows 80,mm
